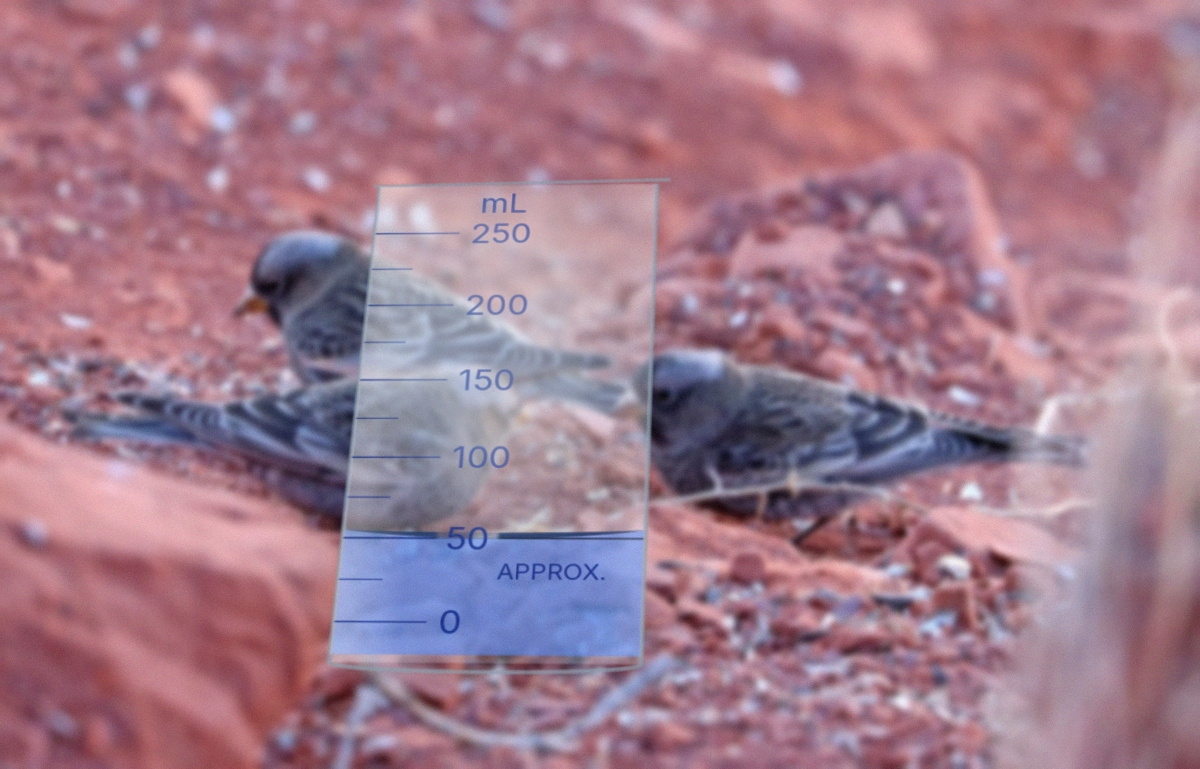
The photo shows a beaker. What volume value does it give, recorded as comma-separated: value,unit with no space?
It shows 50,mL
